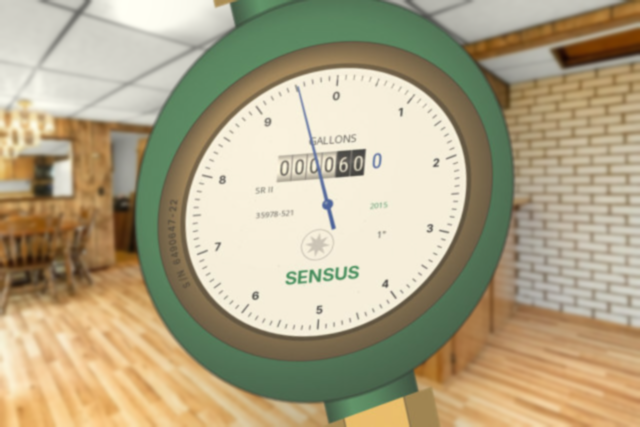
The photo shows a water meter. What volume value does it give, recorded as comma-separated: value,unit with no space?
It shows 599.5,gal
